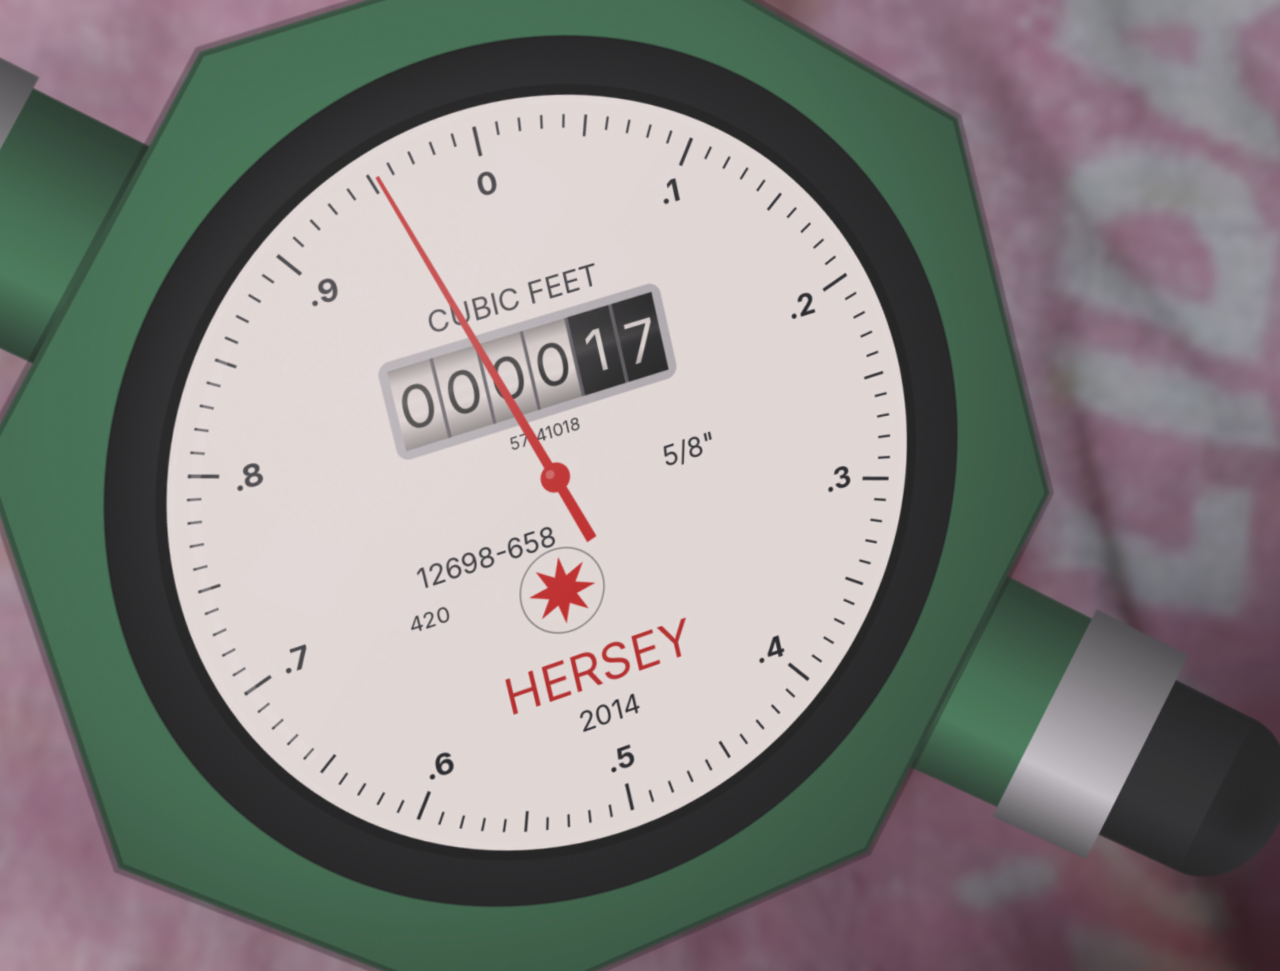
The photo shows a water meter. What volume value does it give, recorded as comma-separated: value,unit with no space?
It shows 16.95,ft³
